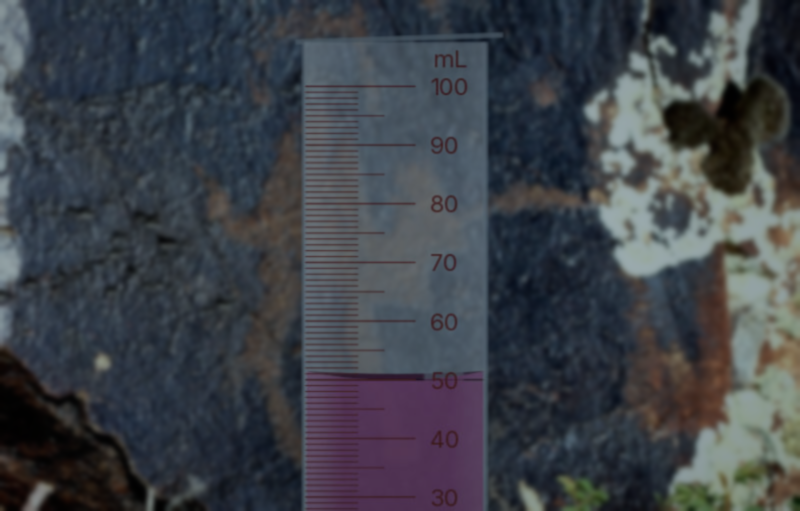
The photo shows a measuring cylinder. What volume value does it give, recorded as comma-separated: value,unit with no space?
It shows 50,mL
